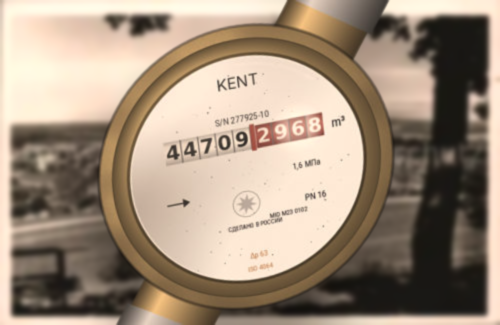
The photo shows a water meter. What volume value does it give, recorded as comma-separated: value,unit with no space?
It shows 44709.2968,m³
